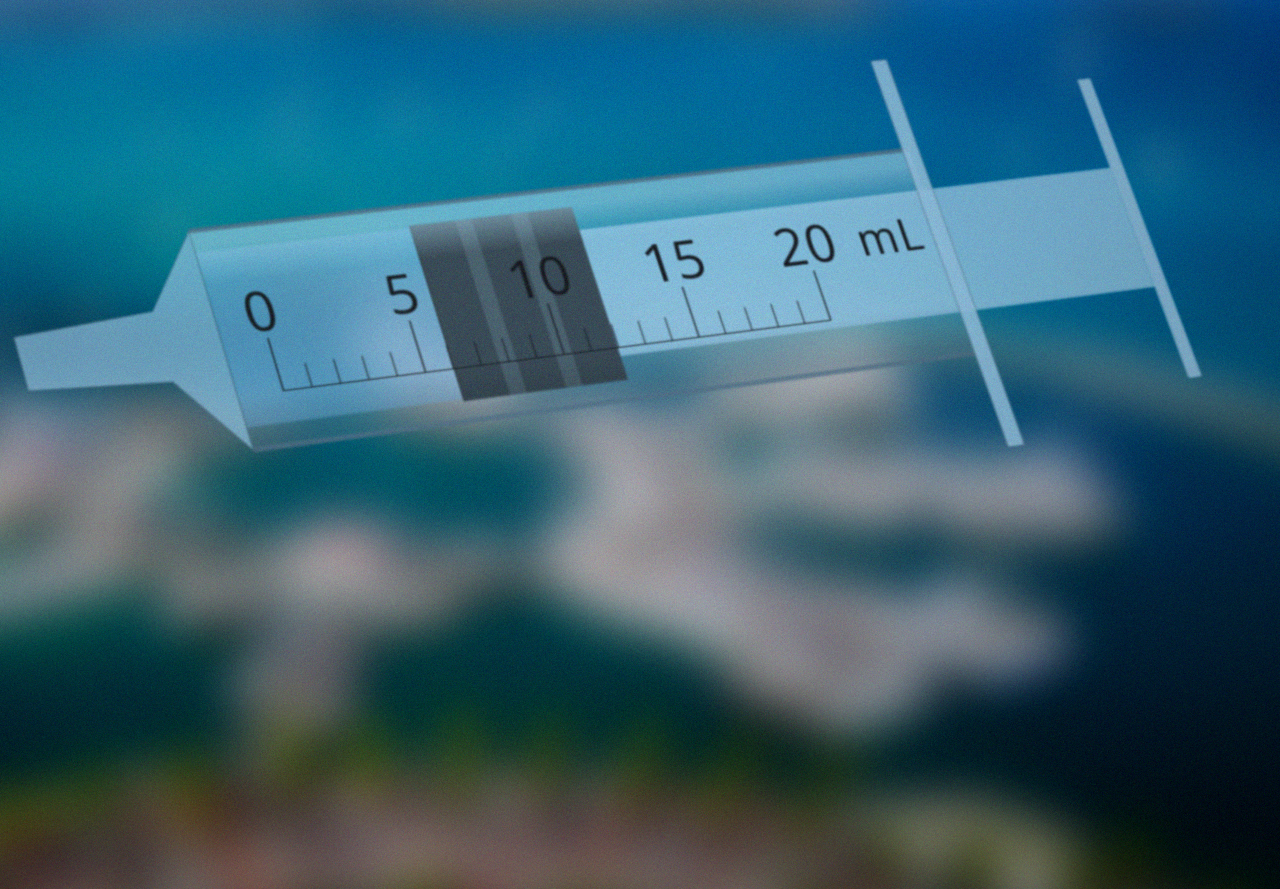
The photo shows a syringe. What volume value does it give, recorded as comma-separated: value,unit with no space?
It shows 6,mL
